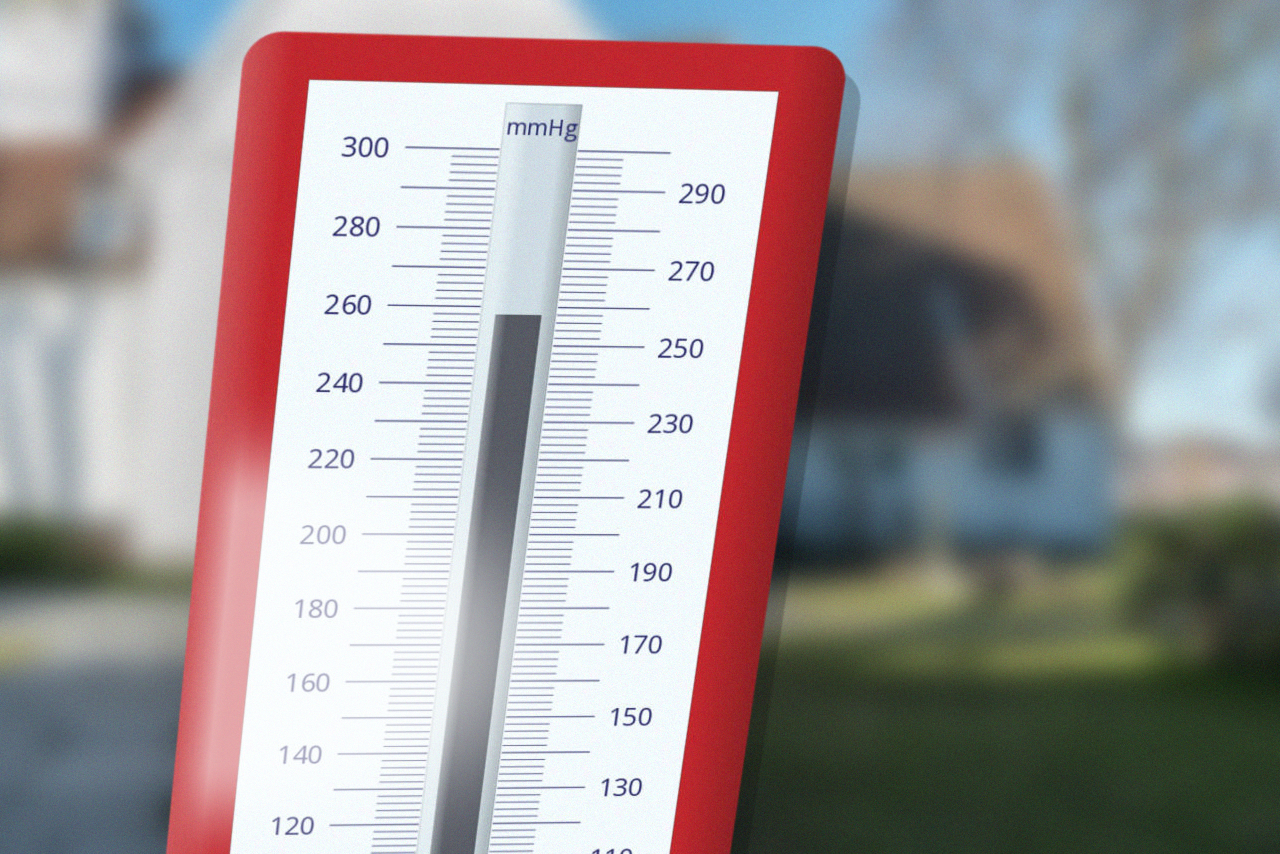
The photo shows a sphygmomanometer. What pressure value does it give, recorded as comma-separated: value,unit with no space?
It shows 258,mmHg
